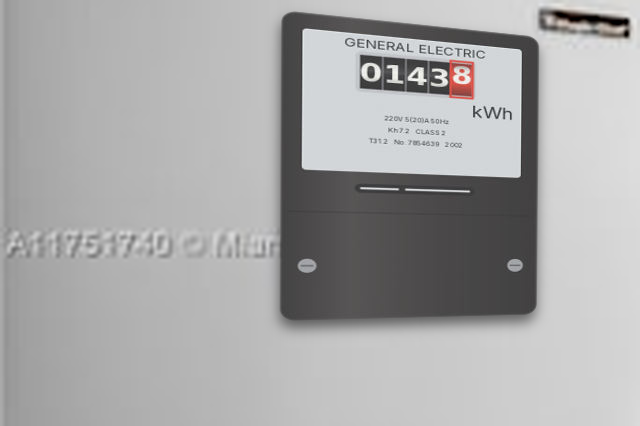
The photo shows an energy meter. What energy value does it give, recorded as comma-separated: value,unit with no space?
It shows 143.8,kWh
